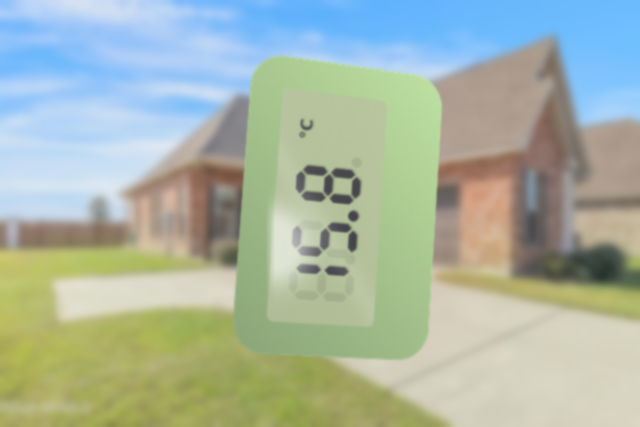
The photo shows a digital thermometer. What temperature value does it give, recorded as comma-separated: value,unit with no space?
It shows 15.8,°C
